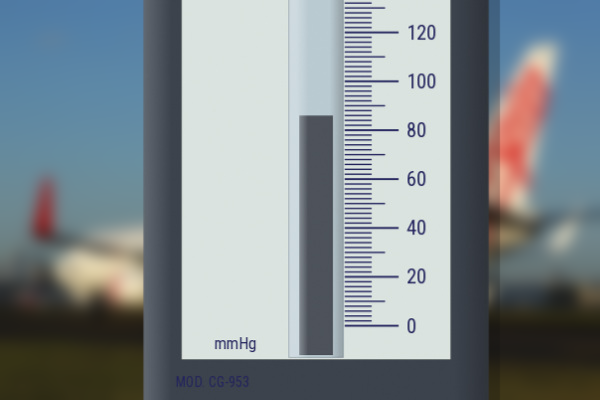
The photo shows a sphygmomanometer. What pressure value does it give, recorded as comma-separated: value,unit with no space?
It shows 86,mmHg
